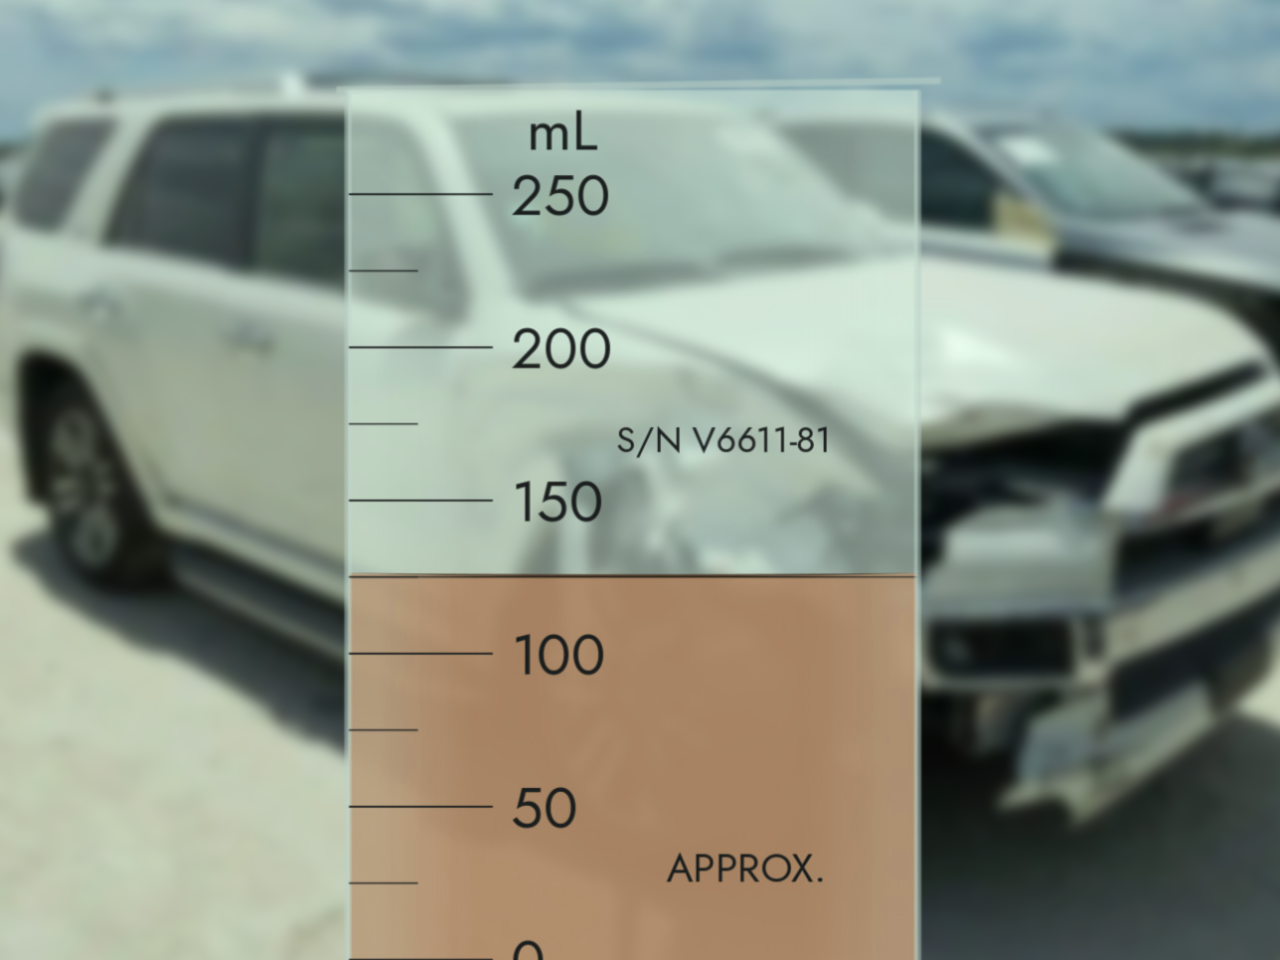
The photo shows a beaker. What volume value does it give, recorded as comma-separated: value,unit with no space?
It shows 125,mL
